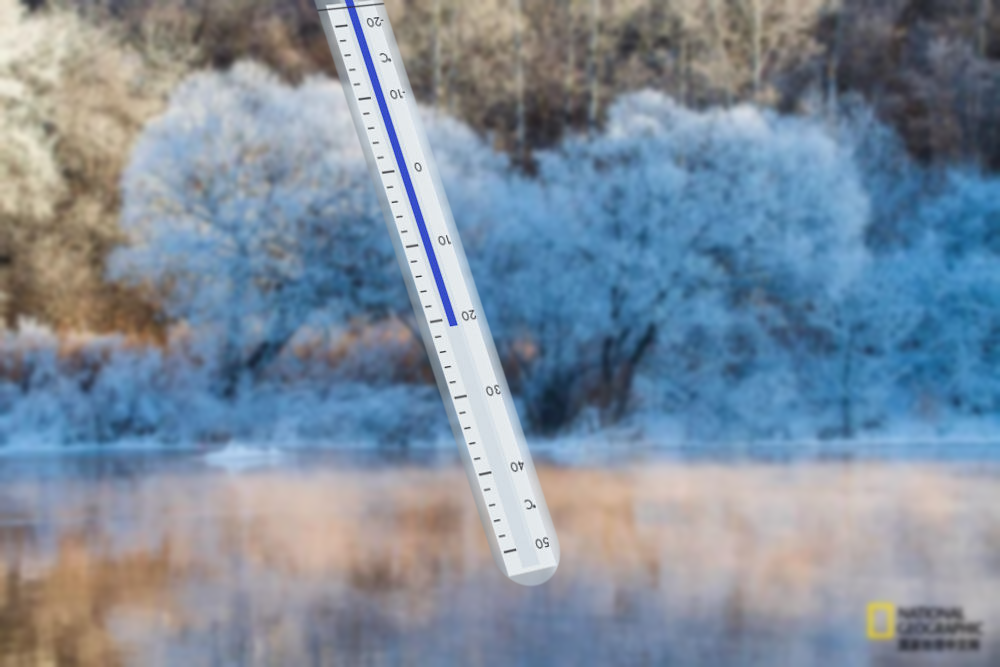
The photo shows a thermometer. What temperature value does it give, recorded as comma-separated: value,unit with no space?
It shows 21,°C
